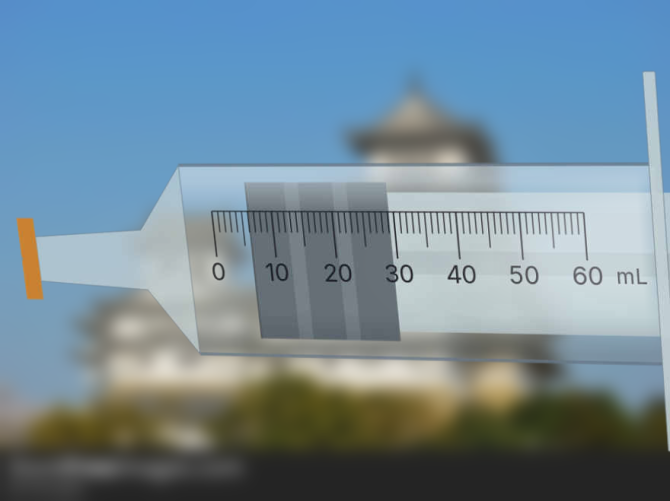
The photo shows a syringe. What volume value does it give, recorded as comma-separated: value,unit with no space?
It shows 6,mL
